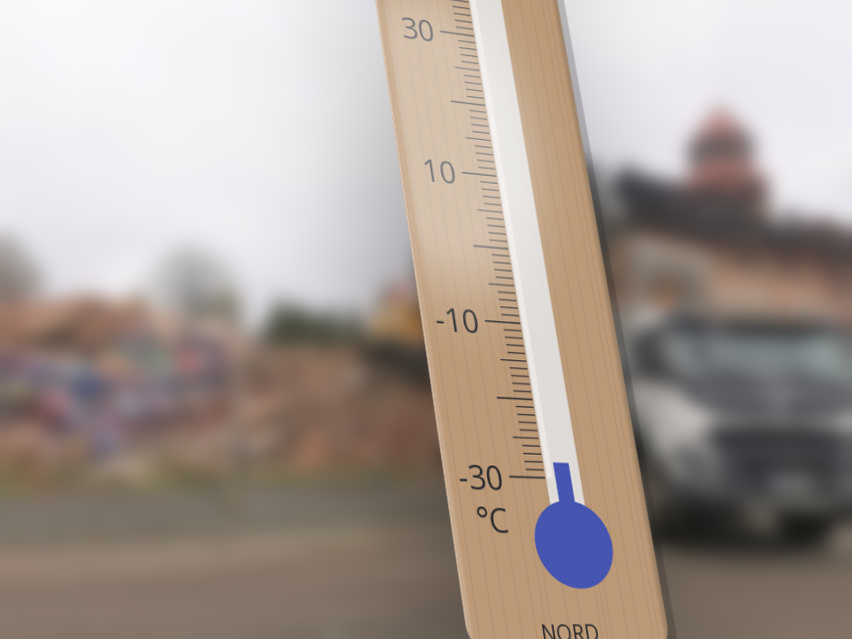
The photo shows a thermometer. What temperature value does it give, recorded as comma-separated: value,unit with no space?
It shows -28,°C
